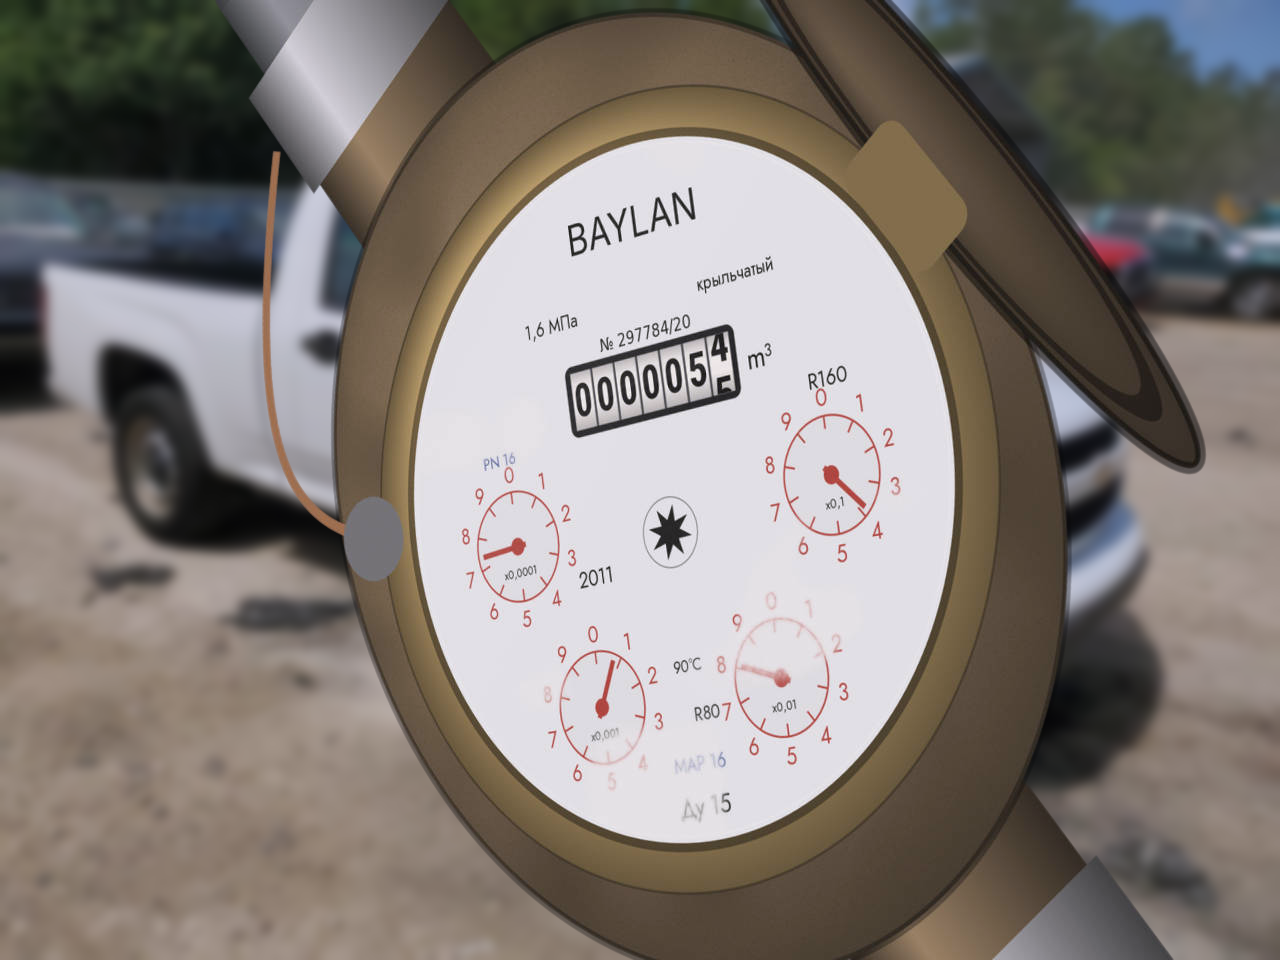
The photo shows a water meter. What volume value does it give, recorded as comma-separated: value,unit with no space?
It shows 54.3807,m³
